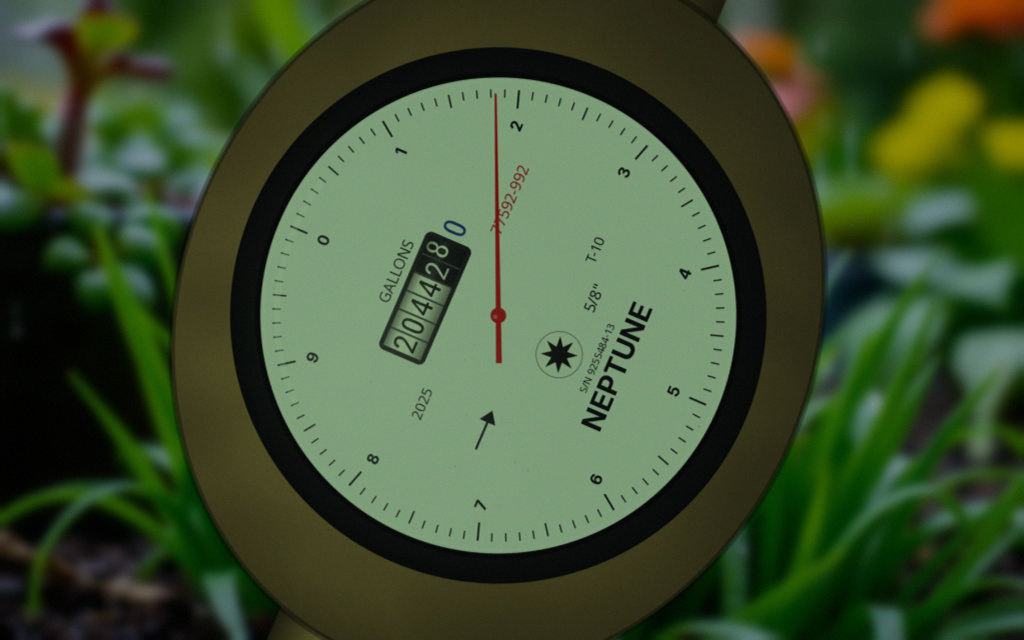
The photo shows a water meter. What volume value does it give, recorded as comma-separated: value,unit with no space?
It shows 2044281.8,gal
